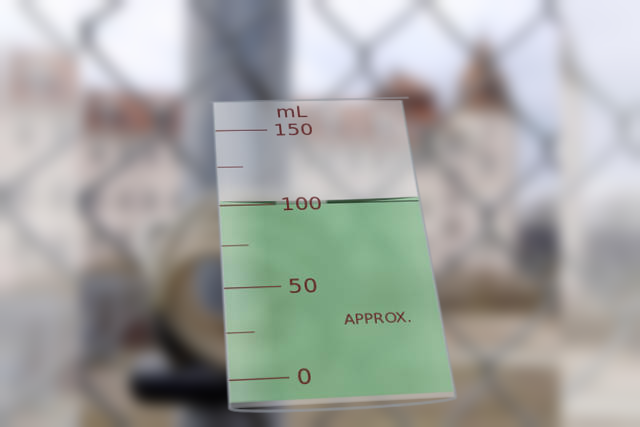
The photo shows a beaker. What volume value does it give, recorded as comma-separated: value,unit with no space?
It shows 100,mL
